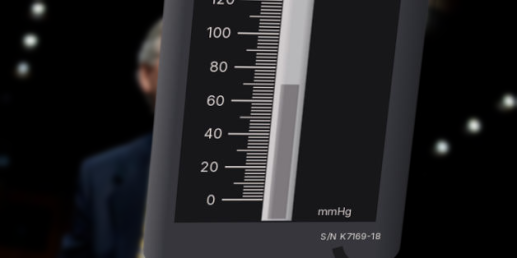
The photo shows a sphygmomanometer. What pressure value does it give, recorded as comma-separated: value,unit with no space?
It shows 70,mmHg
